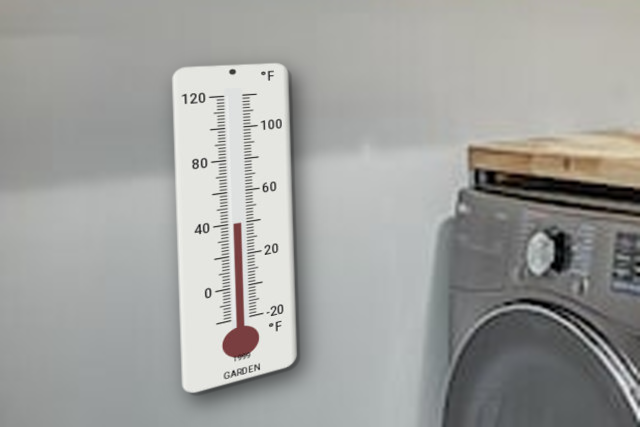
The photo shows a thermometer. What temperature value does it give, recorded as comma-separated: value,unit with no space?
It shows 40,°F
